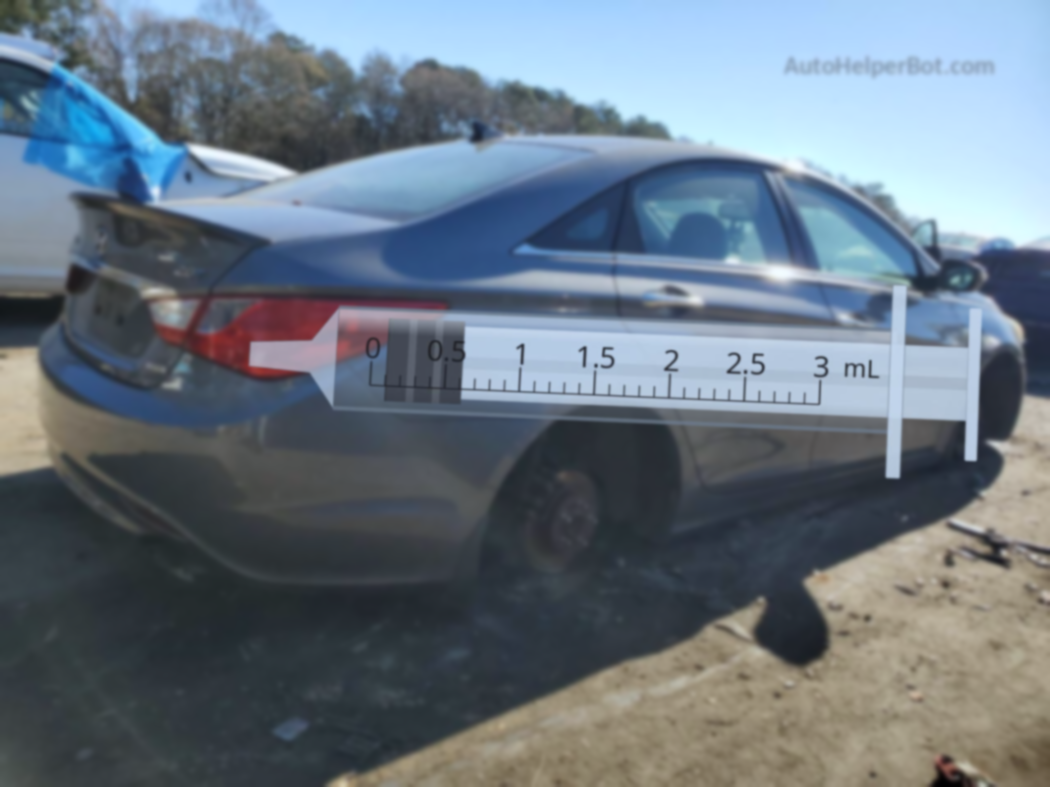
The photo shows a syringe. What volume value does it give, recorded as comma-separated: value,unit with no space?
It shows 0.1,mL
